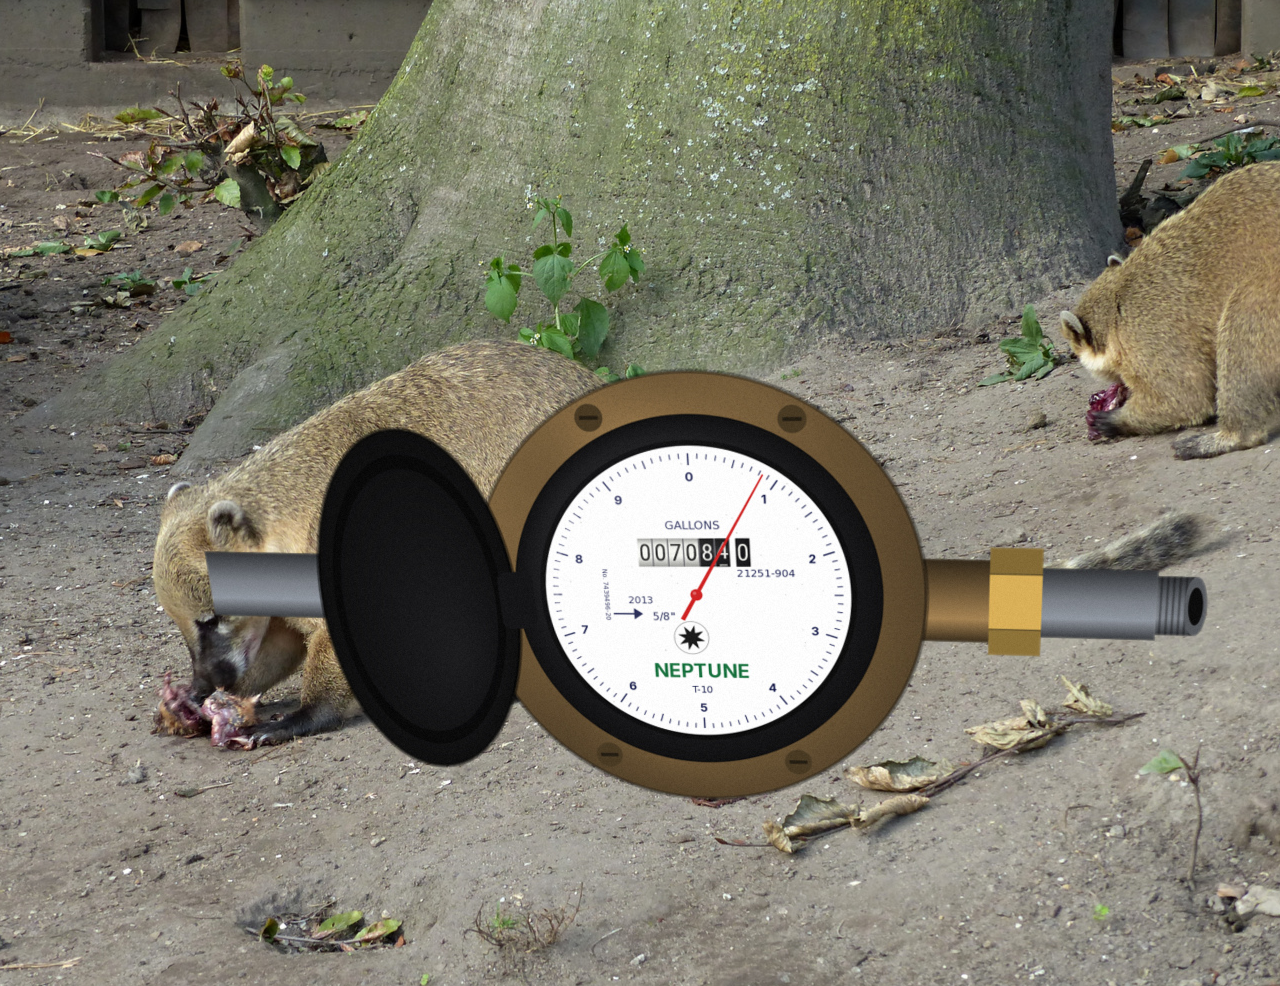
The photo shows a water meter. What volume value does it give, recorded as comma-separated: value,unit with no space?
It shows 70840.8,gal
